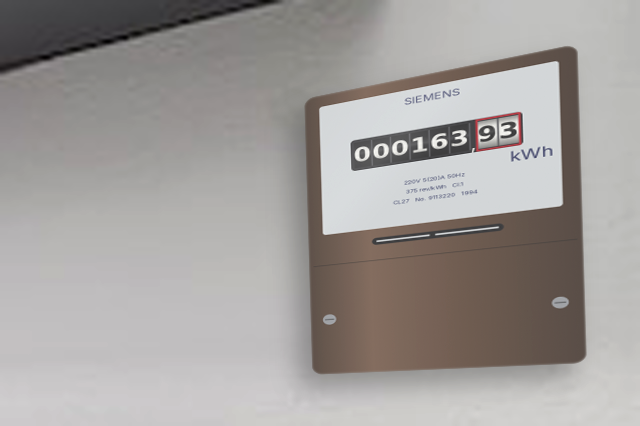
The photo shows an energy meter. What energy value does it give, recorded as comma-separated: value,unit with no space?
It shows 163.93,kWh
